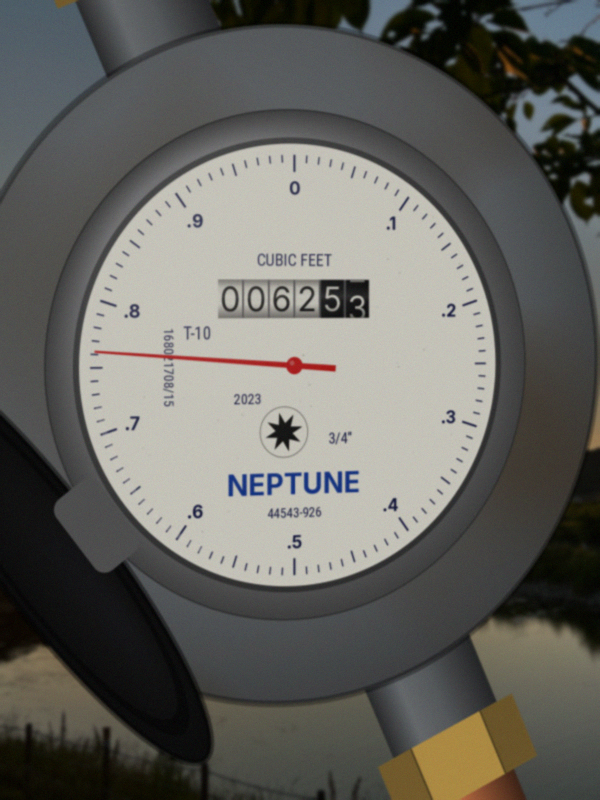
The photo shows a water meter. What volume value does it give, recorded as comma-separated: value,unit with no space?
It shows 6252.76,ft³
